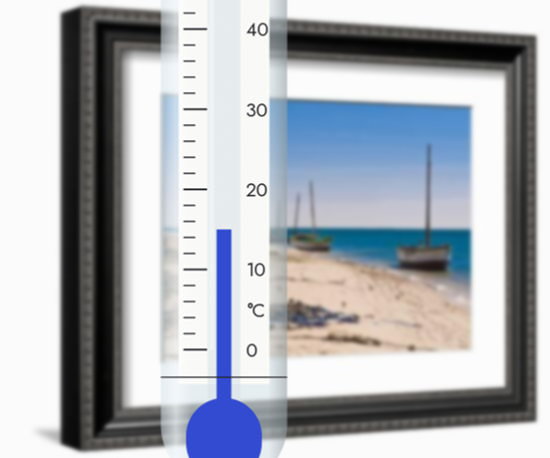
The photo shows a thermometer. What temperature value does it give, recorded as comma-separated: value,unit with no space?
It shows 15,°C
